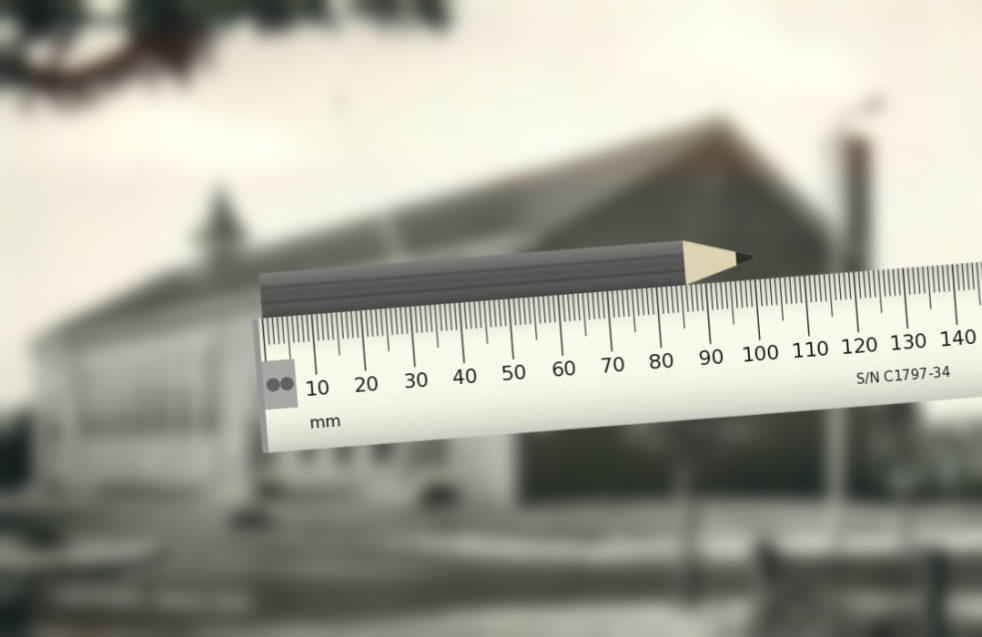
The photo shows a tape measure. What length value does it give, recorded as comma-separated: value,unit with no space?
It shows 100,mm
